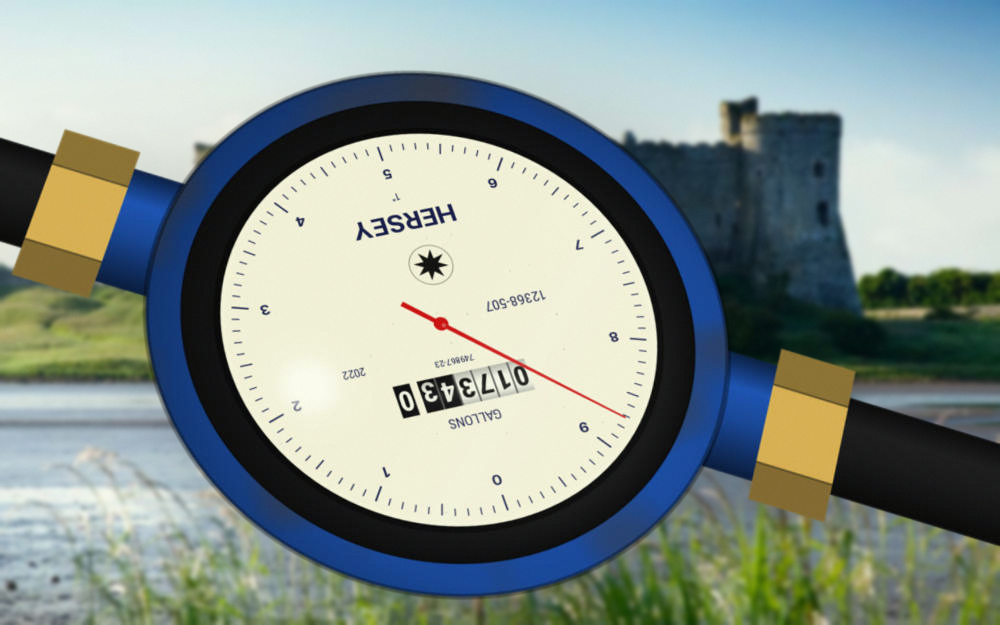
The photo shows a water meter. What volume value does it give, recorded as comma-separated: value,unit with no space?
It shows 173428.7,gal
